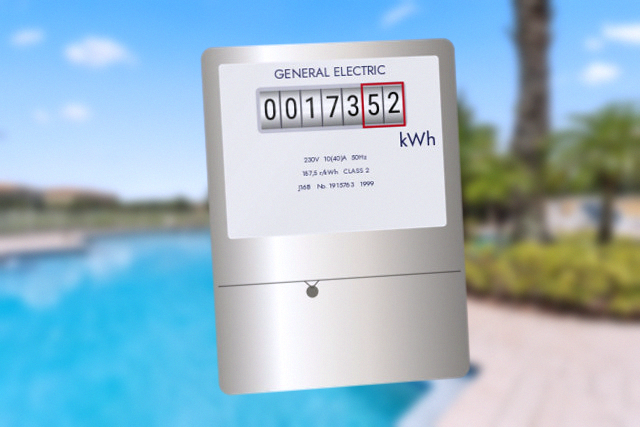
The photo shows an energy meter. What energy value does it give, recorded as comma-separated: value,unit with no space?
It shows 173.52,kWh
